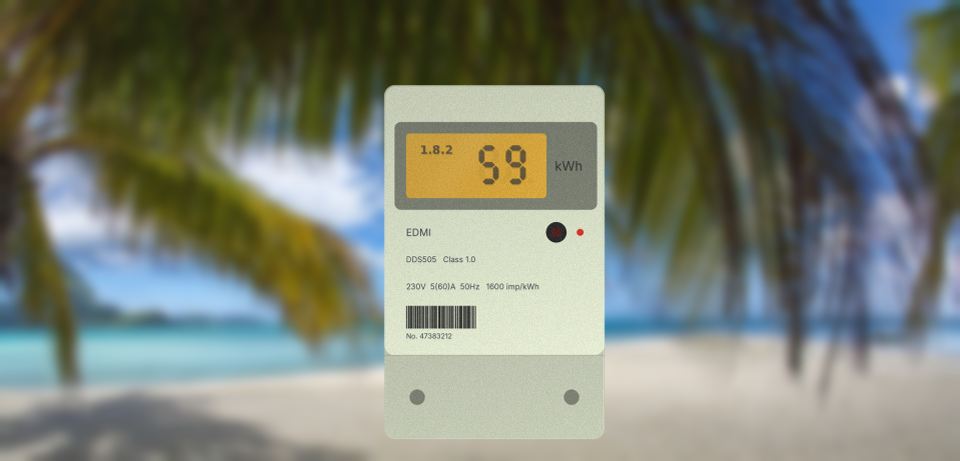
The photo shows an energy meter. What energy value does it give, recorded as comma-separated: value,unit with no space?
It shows 59,kWh
